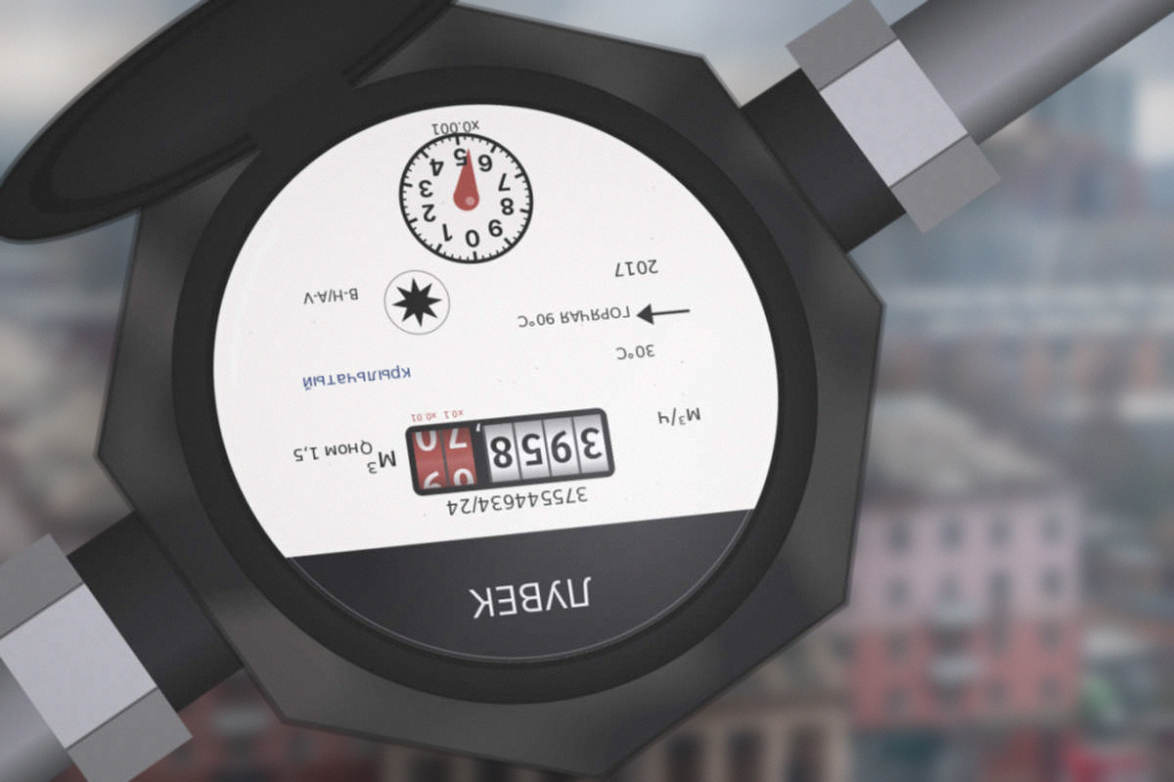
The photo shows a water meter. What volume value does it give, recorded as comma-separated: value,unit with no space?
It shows 3958.695,m³
